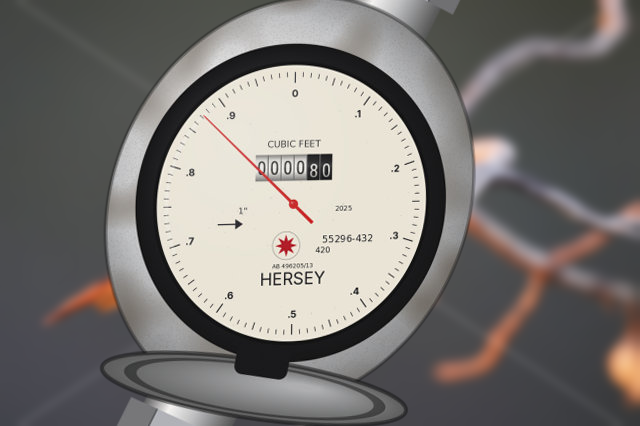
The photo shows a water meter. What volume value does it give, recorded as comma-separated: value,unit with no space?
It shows 79.87,ft³
